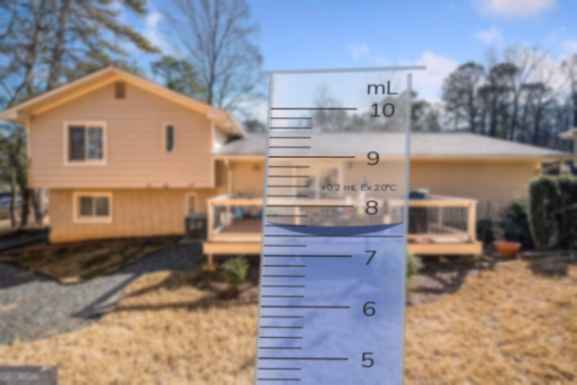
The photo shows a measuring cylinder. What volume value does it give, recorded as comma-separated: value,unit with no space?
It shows 7.4,mL
